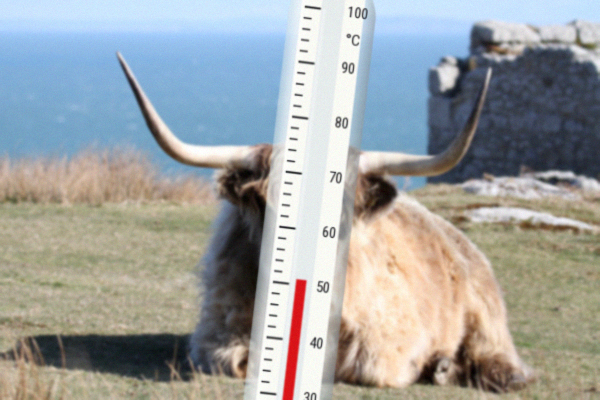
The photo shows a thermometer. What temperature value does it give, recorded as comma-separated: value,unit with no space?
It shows 51,°C
